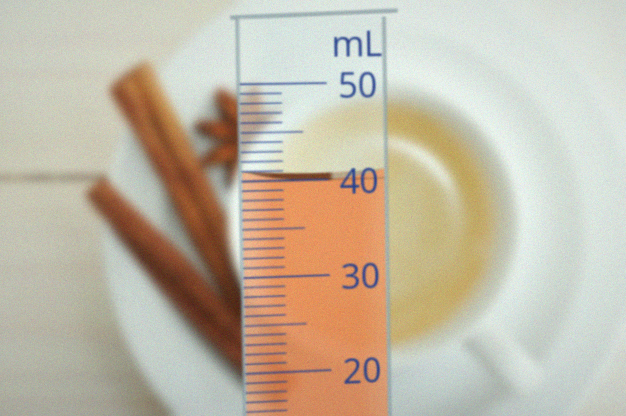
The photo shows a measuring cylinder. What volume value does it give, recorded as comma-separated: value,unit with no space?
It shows 40,mL
